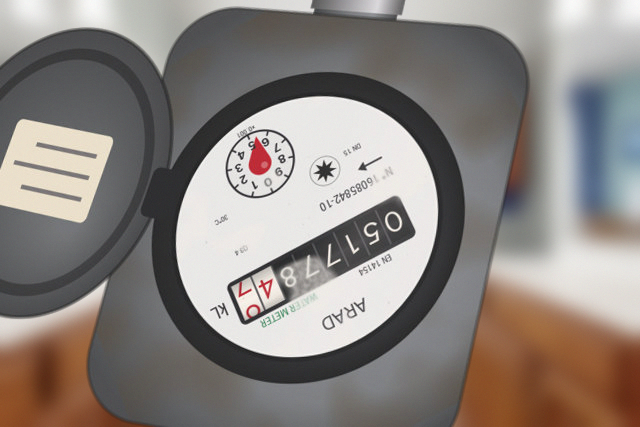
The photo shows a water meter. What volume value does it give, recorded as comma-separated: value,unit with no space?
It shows 51778.465,kL
